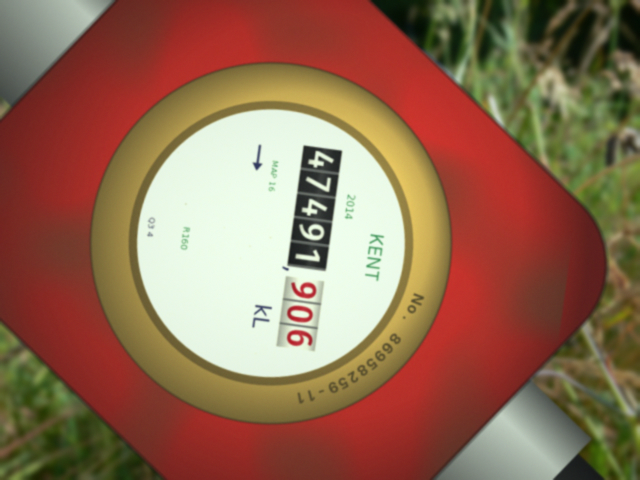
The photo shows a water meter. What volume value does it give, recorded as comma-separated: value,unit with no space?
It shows 47491.906,kL
